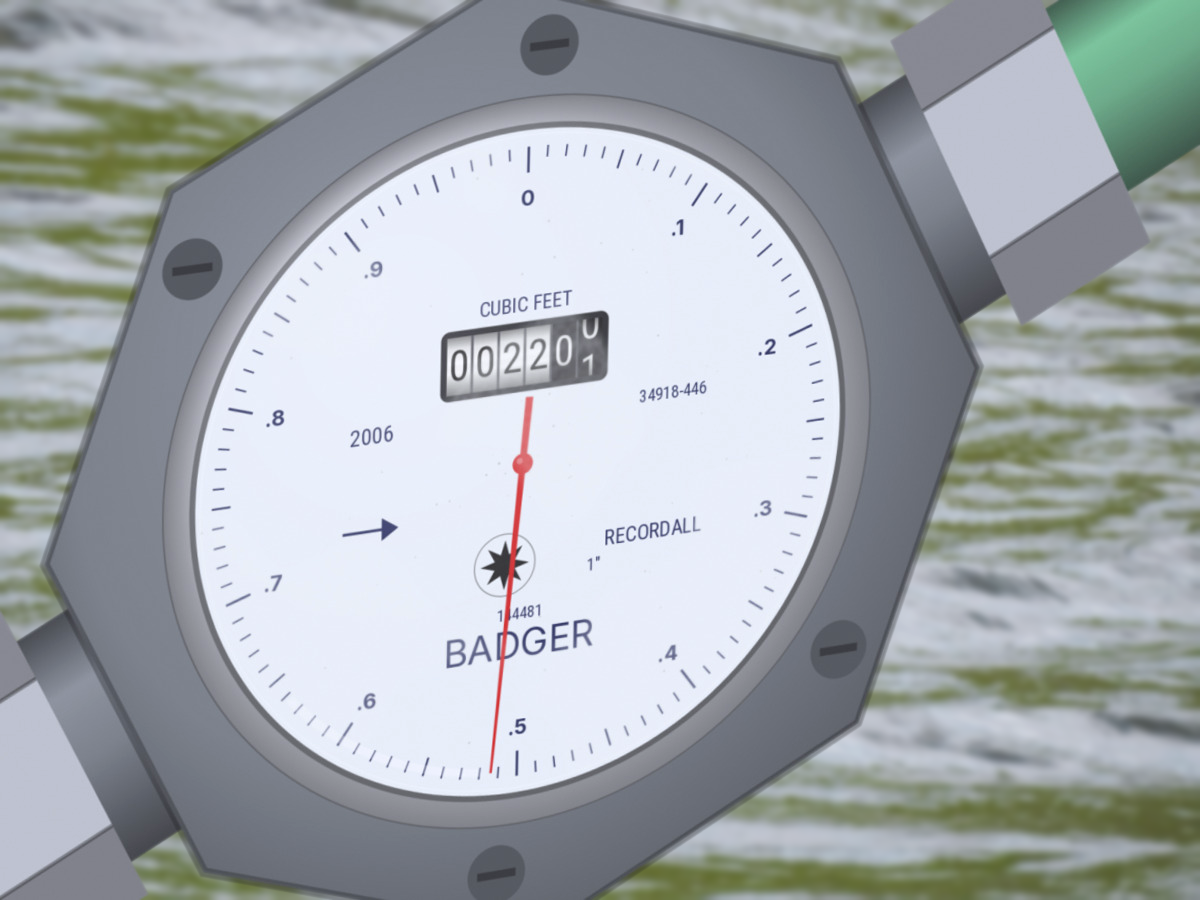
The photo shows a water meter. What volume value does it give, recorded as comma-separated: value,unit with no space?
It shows 2200.51,ft³
